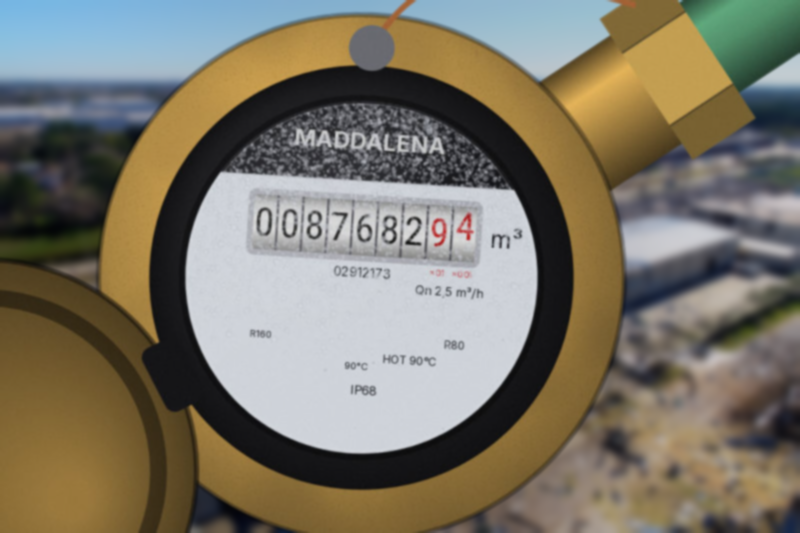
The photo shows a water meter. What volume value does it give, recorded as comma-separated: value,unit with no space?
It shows 87682.94,m³
